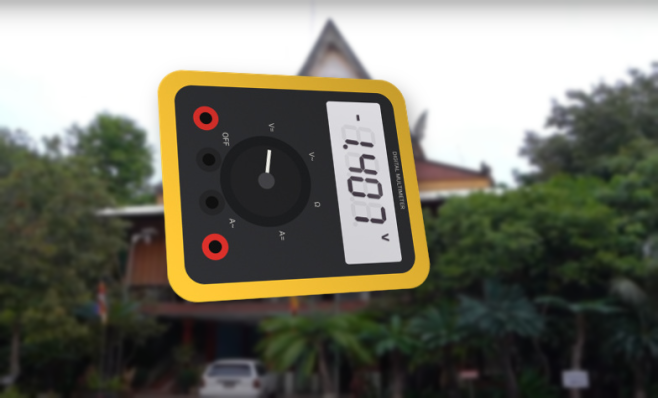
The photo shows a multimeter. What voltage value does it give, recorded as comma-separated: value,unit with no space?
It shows -1.407,V
